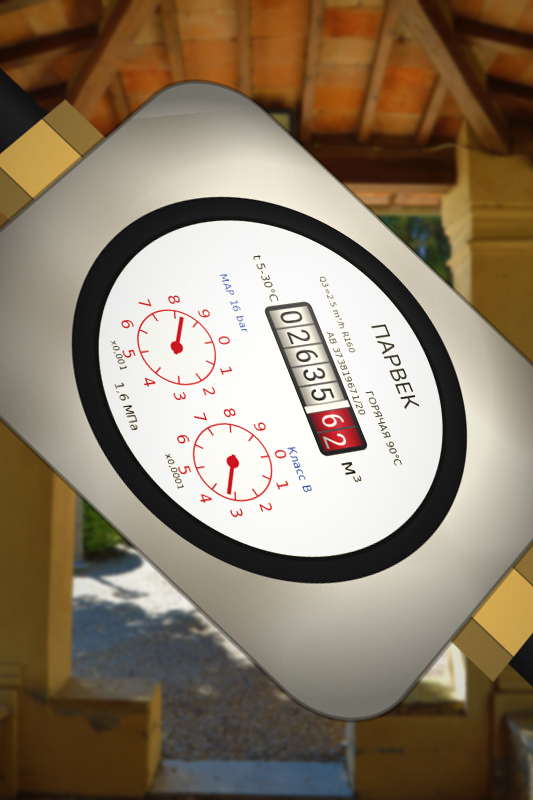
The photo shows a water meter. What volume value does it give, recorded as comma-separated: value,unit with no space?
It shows 2635.6183,m³
